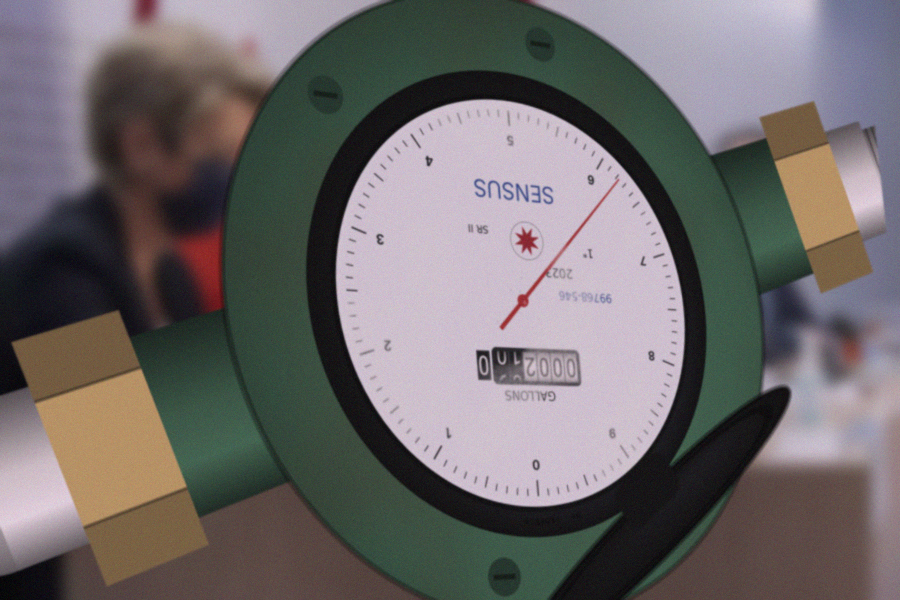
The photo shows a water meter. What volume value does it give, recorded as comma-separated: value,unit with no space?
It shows 2096.2,gal
